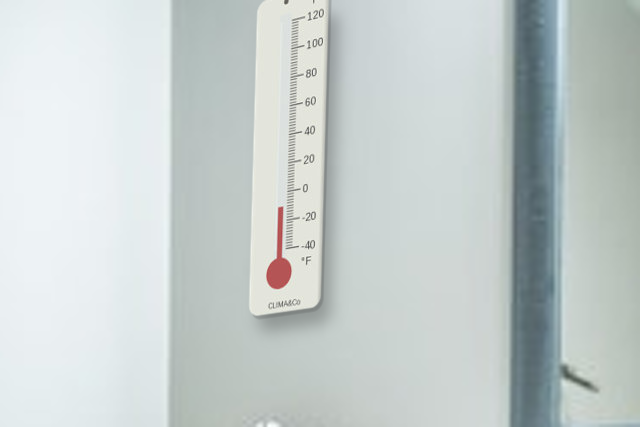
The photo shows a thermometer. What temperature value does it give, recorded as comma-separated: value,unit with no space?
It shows -10,°F
